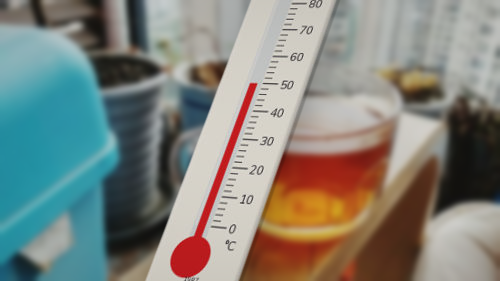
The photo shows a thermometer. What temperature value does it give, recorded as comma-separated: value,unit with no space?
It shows 50,°C
